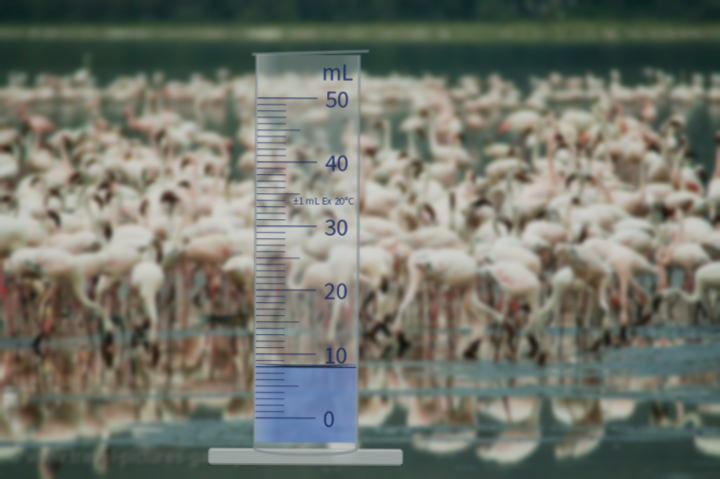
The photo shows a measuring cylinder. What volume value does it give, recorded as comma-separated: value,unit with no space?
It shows 8,mL
